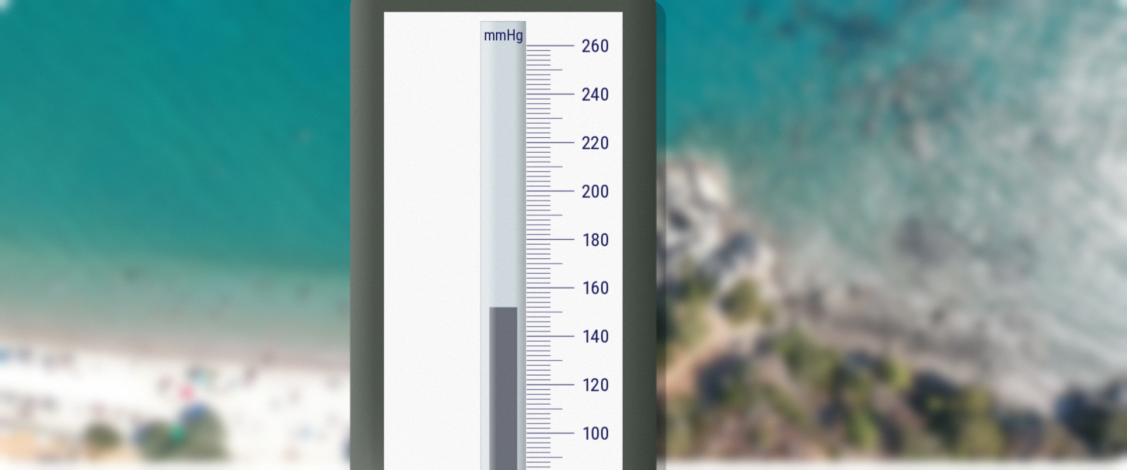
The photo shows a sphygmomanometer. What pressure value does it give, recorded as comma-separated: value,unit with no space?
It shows 152,mmHg
